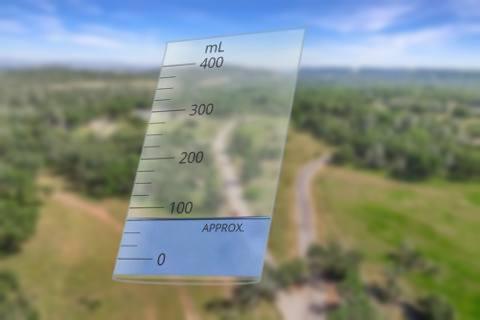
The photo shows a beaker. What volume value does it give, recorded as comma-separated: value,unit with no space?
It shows 75,mL
